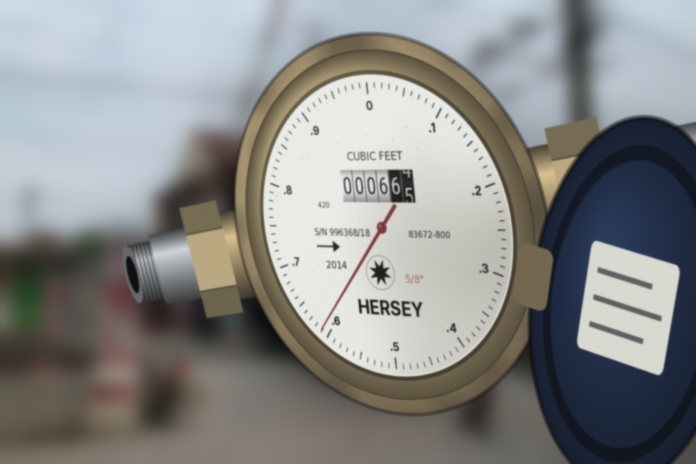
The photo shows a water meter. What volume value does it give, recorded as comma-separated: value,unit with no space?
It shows 664.61,ft³
